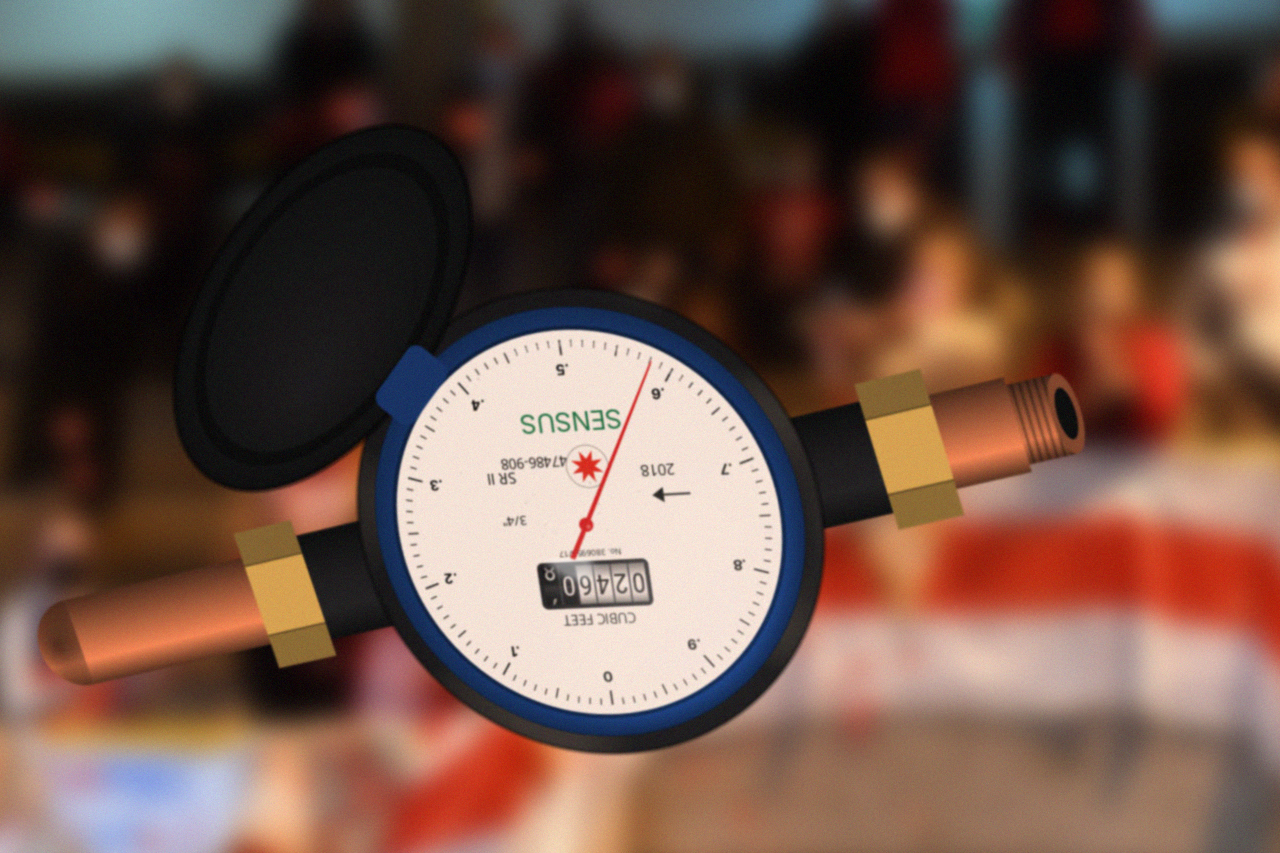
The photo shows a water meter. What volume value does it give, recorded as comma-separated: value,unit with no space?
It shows 24607.58,ft³
